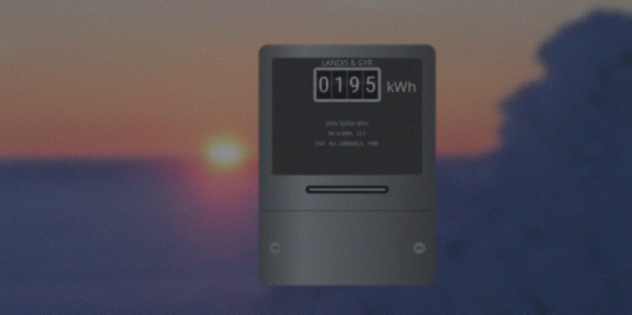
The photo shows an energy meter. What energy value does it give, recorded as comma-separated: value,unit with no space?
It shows 195,kWh
